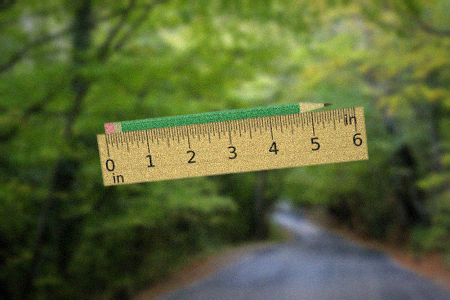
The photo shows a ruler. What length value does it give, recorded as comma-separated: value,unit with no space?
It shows 5.5,in
